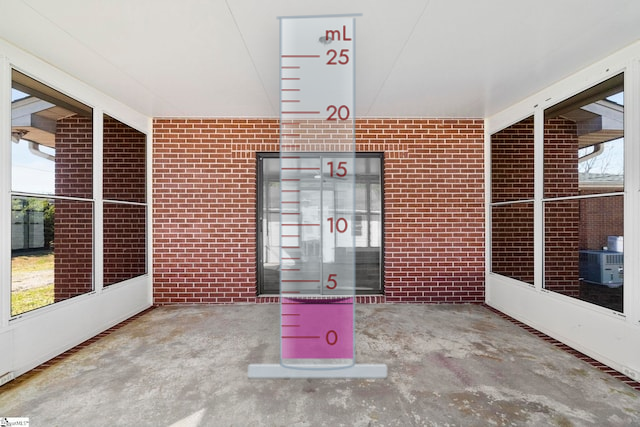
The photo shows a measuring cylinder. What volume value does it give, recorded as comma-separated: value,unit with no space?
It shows 3,mL
